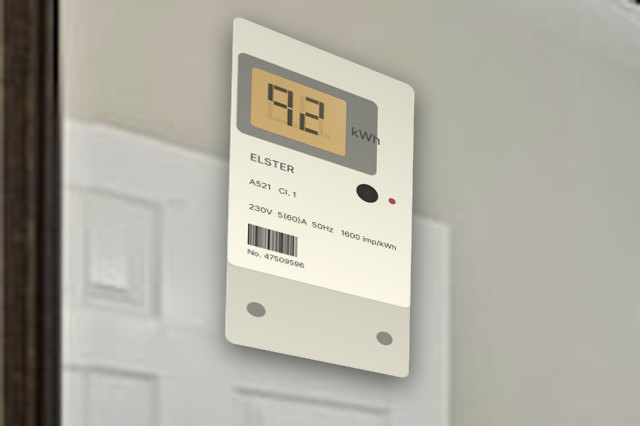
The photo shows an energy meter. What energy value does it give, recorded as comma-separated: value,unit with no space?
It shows 92,kWh
